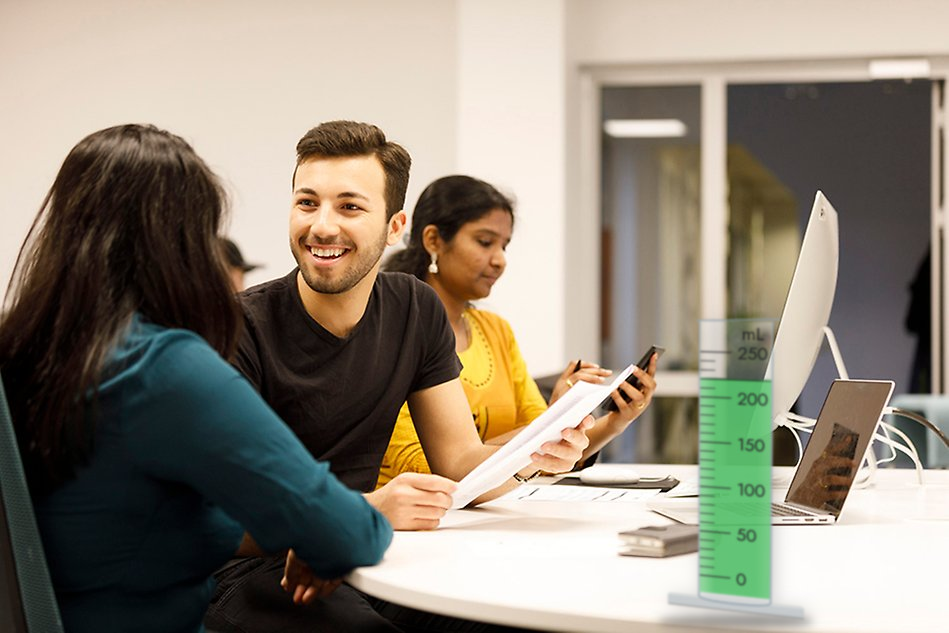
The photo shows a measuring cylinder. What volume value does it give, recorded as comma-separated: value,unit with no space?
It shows 220,mL
